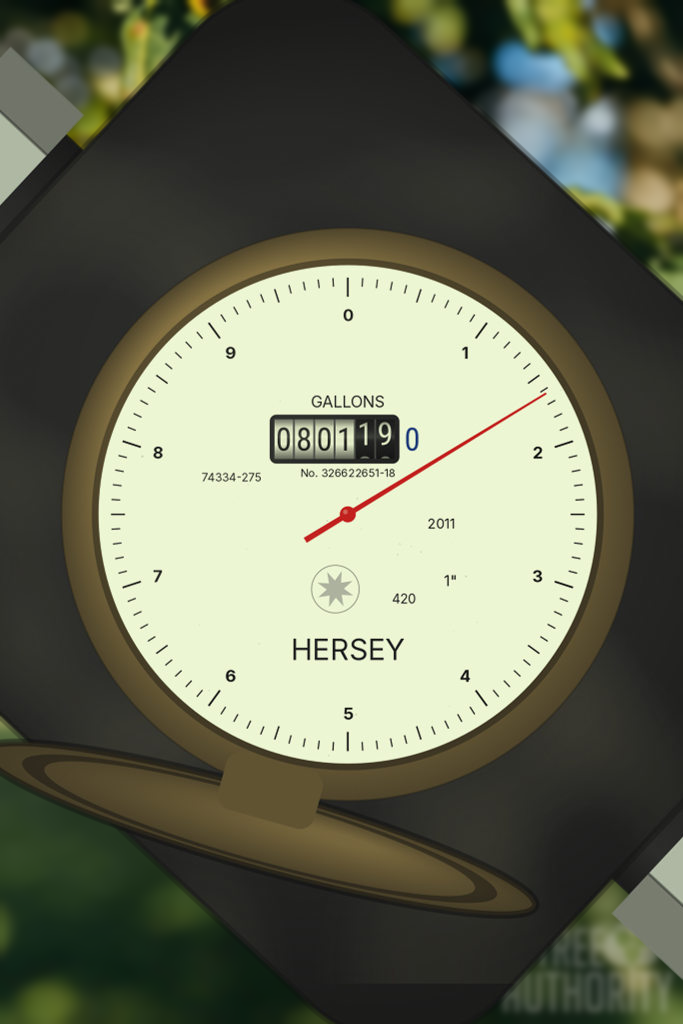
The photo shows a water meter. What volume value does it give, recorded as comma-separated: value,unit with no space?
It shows 801191.6,gal
